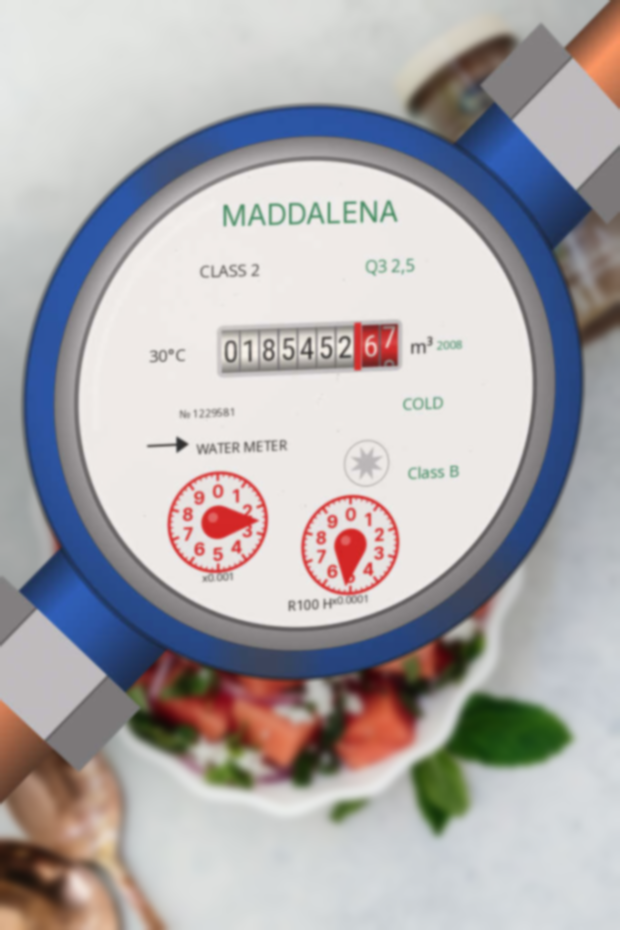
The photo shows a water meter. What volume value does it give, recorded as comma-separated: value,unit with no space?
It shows 185452.6725,m³
